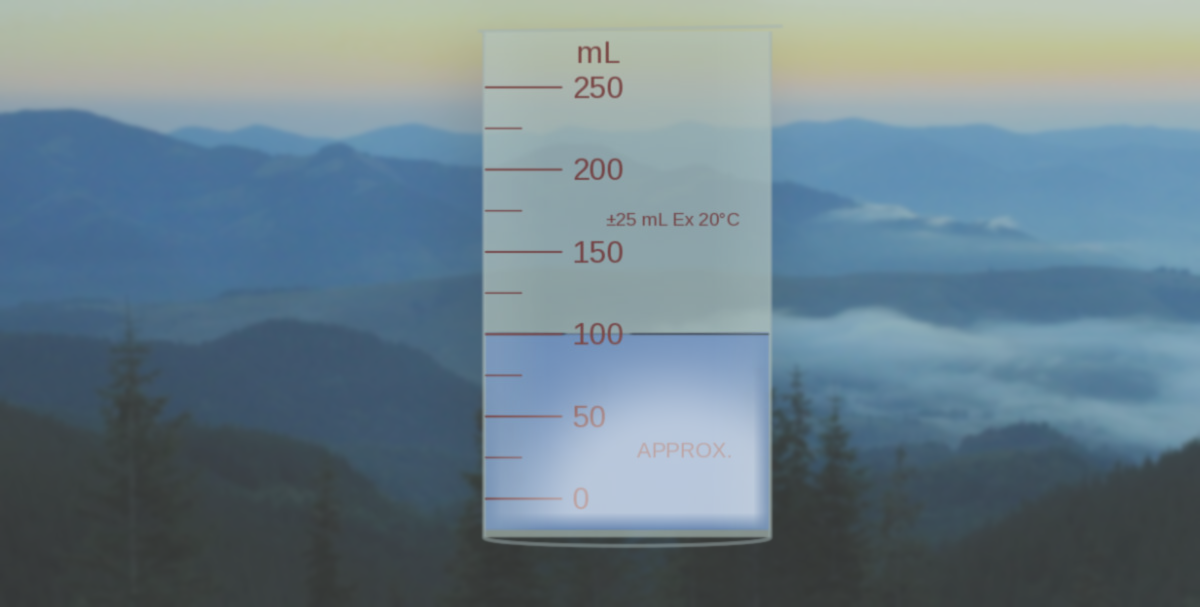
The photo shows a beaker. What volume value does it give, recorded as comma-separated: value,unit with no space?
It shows 100,mL
